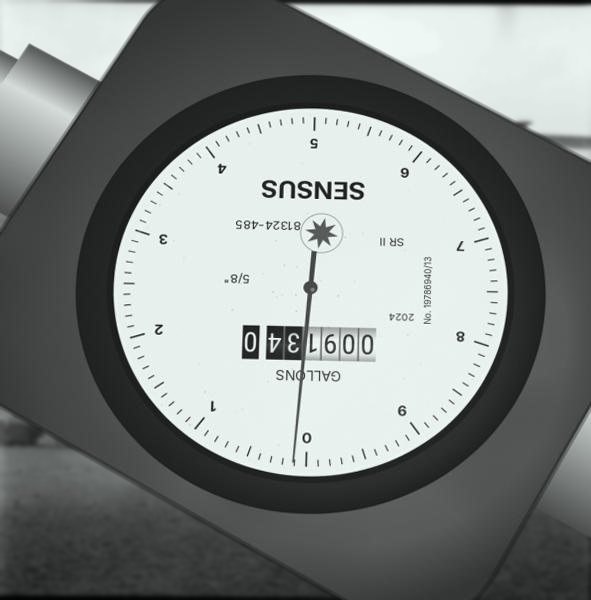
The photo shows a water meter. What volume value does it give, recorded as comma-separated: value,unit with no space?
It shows 91340.1,gal
